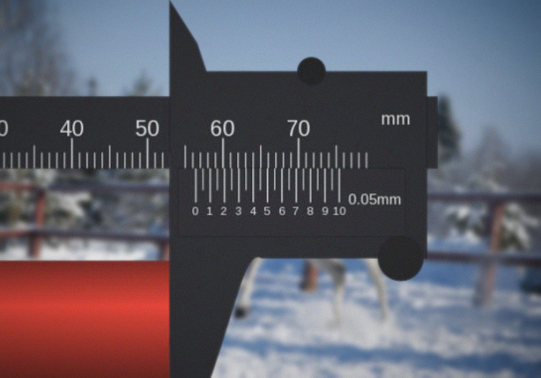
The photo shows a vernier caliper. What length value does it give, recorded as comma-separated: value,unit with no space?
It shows 56.4,mm
